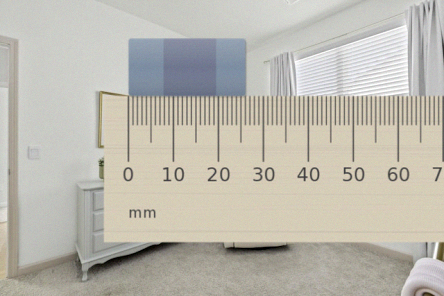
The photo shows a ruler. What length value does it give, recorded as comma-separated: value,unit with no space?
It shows 26,mm
